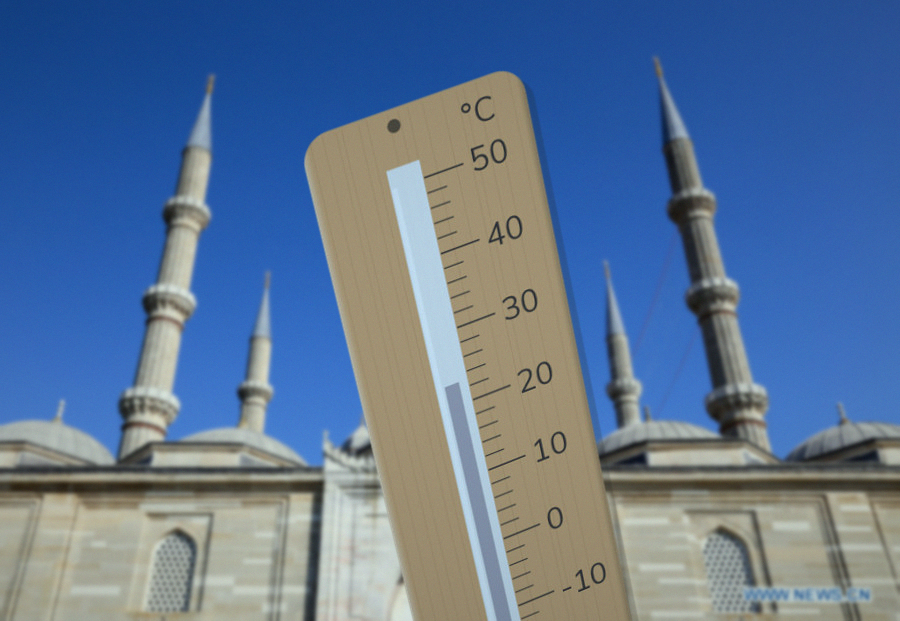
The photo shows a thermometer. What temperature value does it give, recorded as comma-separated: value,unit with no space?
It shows 23,°C
